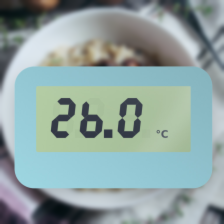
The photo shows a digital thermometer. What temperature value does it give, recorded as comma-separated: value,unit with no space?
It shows 26.0,°C
